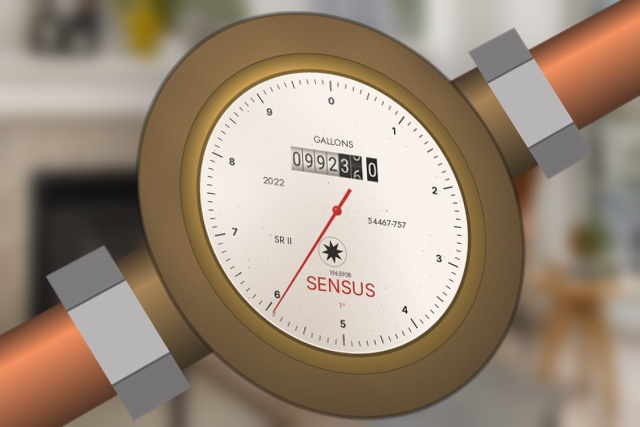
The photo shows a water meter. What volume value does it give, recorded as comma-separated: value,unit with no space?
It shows 992355.9,gal
